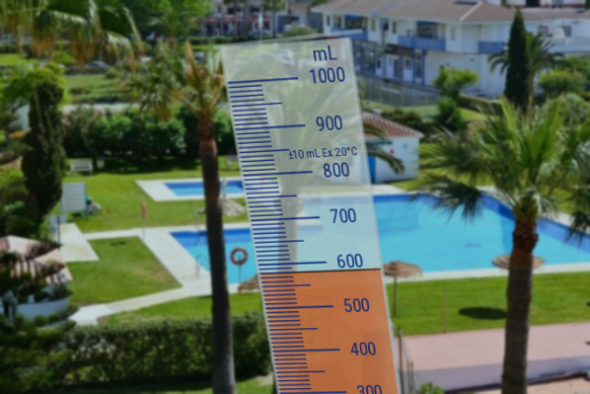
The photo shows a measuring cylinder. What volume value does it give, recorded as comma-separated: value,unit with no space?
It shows 580,mL
